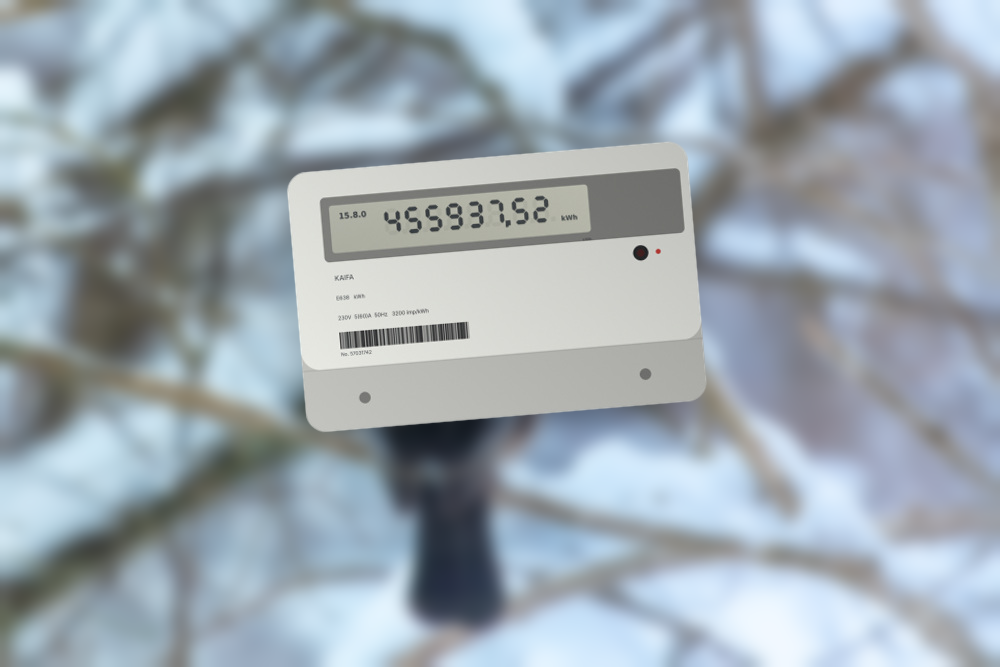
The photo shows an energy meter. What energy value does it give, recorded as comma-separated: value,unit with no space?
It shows 455937.52,kWh
